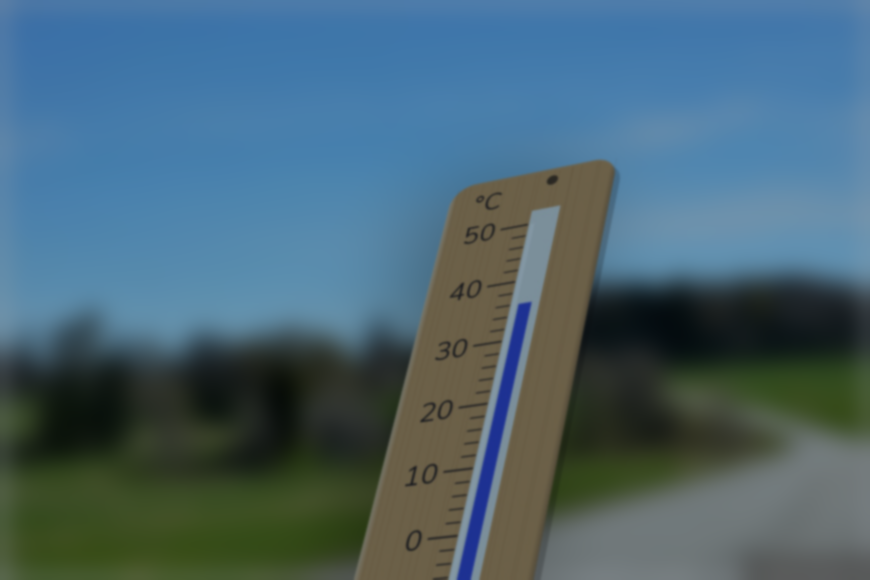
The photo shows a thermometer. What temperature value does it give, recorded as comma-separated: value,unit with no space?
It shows 36,°C
